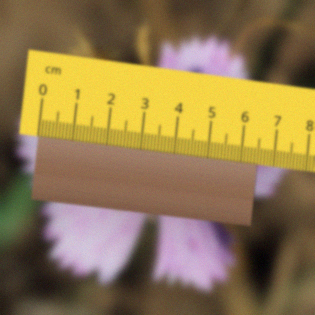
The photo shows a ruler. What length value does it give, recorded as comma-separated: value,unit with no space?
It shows 6.5,cm
